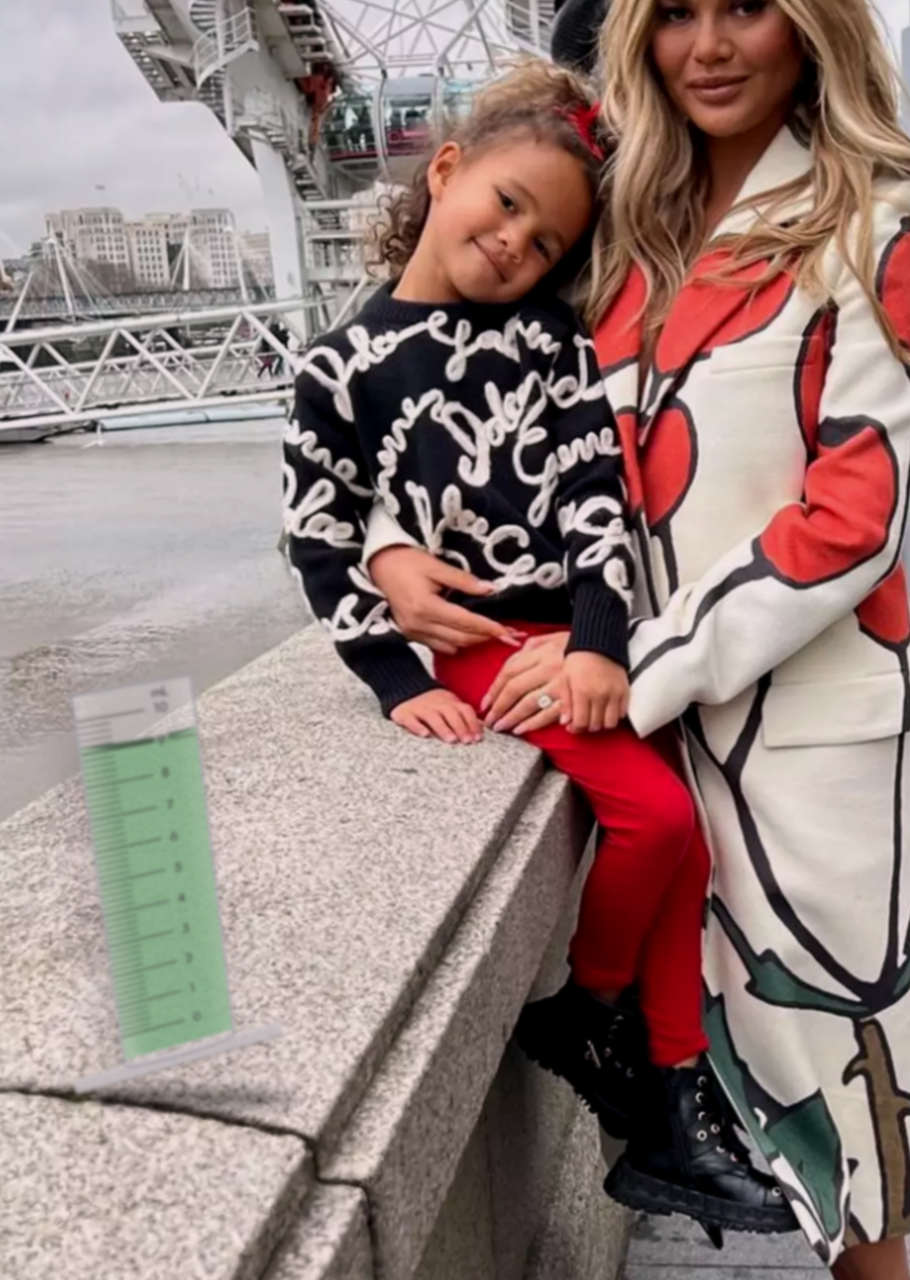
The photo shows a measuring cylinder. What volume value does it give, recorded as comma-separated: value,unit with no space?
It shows 9,mL
